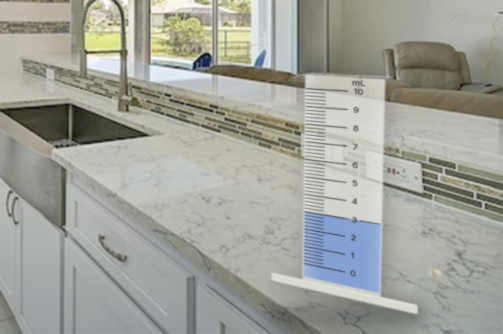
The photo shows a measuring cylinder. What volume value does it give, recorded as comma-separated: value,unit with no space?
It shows 3,mL
